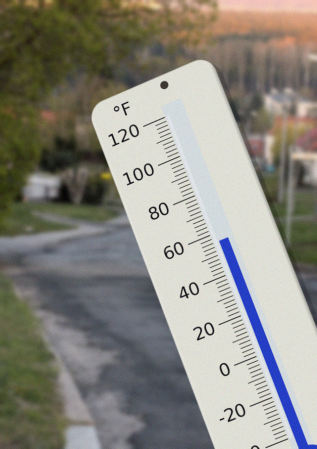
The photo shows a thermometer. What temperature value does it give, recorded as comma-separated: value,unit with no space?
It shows 56,°F
